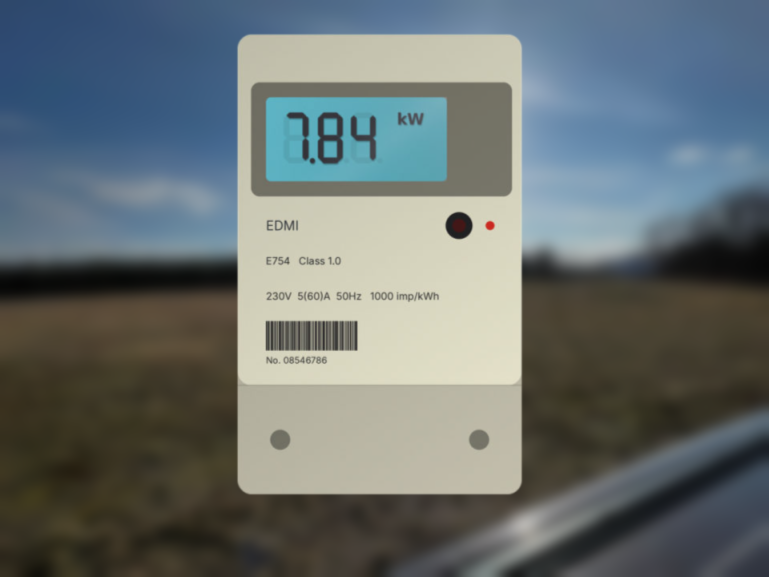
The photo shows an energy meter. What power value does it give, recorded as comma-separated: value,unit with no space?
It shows 7.84,kW
